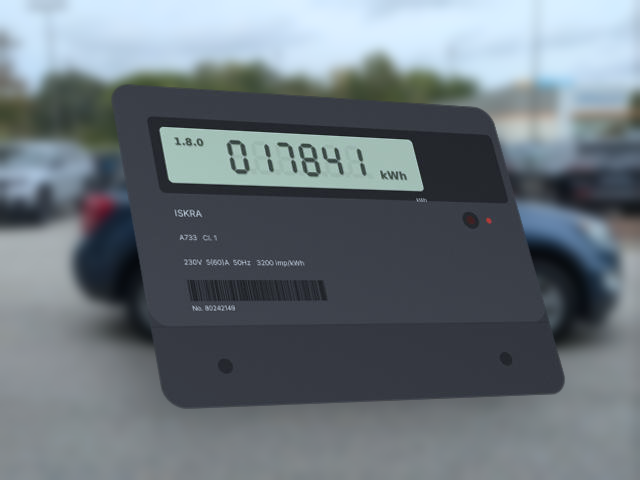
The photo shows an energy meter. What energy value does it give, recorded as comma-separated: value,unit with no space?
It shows 17841,kWh
